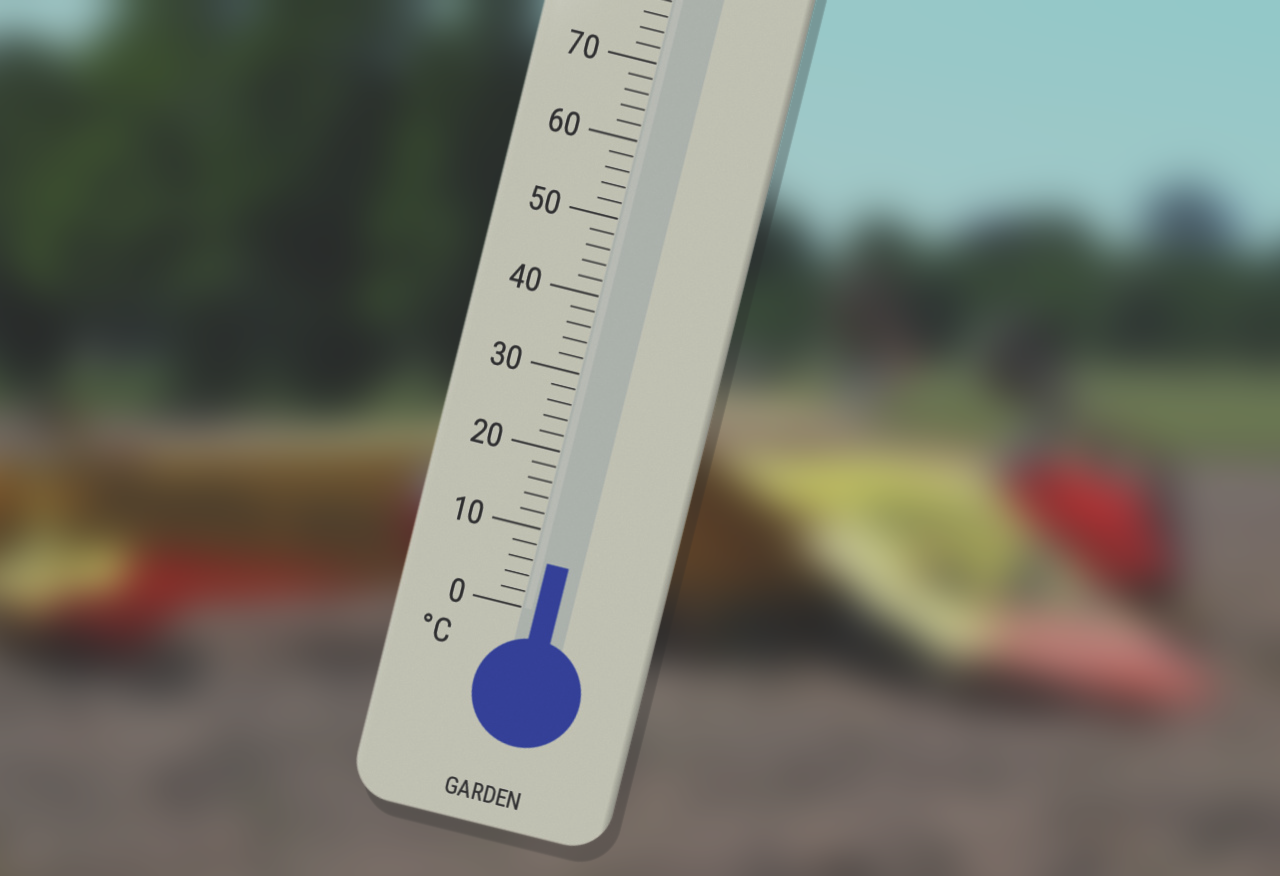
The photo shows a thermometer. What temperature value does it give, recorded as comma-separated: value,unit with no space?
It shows 6,°C
